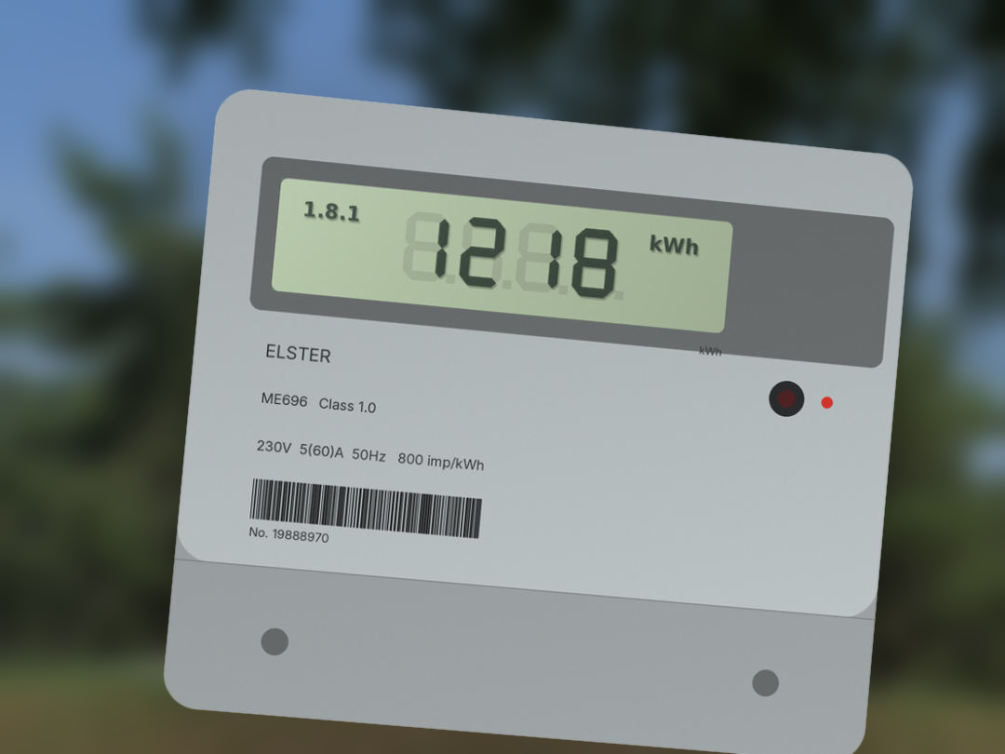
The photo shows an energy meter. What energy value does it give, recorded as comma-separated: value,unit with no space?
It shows 1218,kWh
